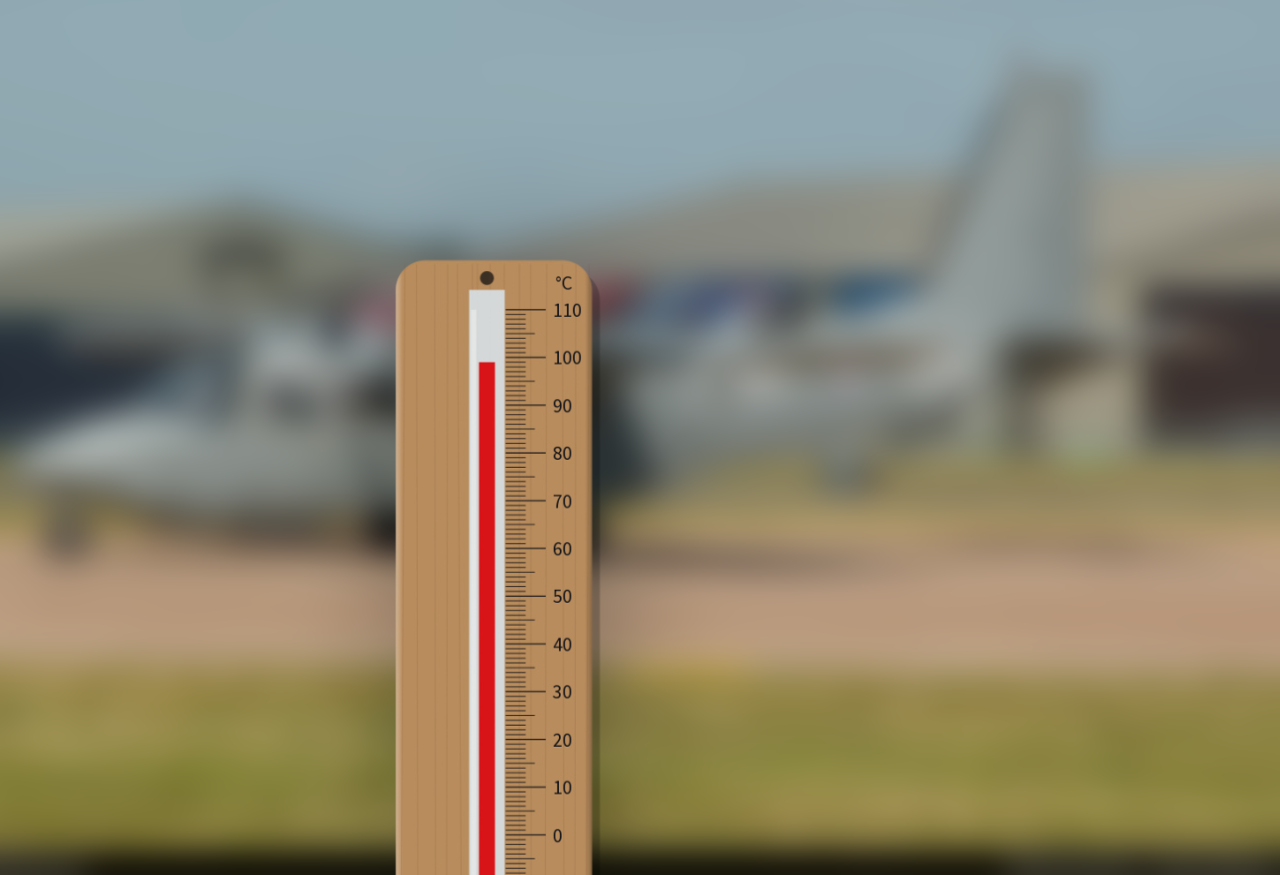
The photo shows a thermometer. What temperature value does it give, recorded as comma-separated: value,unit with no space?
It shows 99,°C
